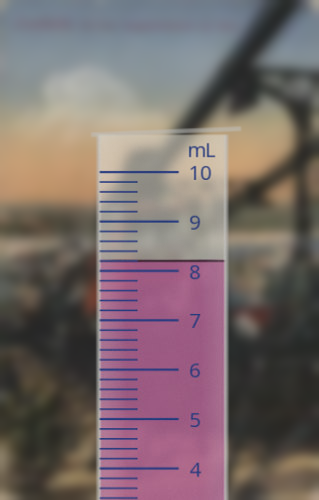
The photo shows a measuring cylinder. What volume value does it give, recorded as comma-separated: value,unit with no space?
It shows 8.2,mL
